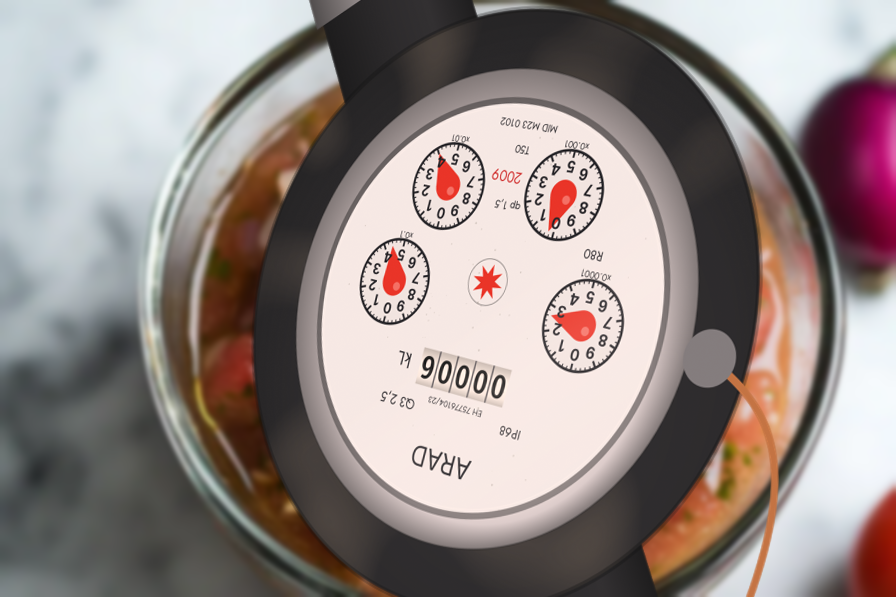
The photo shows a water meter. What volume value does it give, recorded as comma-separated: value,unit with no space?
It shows 6.4402,kL
